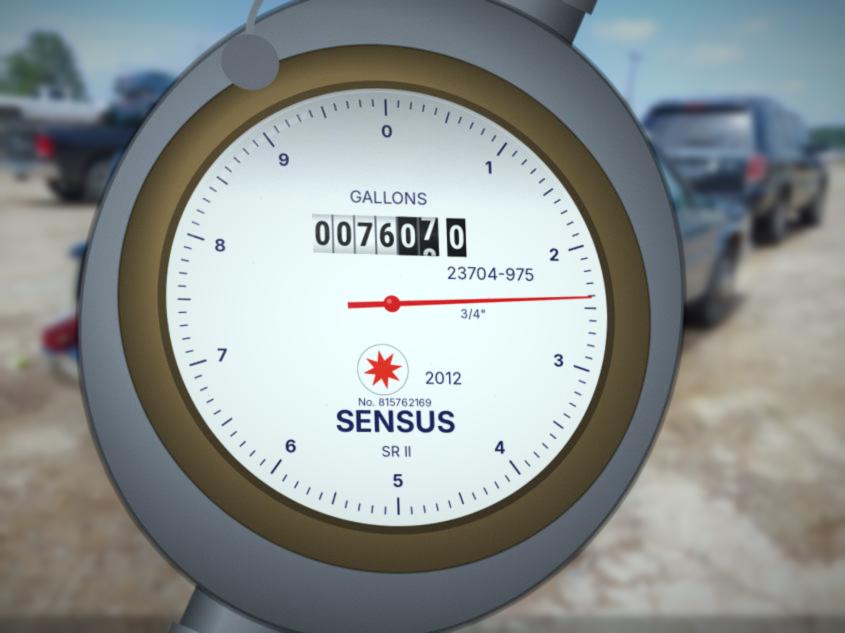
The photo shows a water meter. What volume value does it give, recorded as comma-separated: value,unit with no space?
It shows 76072.4,gal
